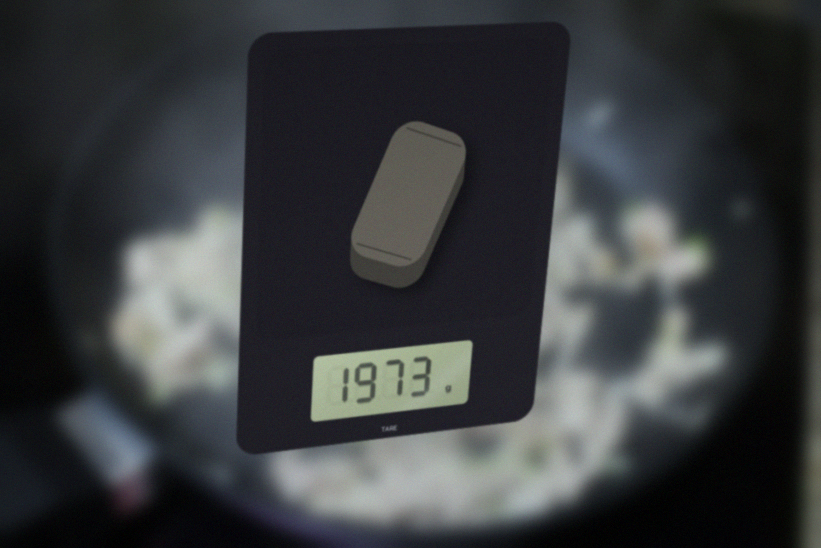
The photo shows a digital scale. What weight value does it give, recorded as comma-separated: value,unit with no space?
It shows 1973,g
